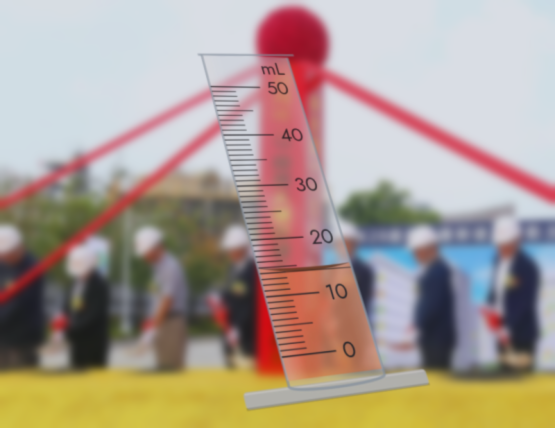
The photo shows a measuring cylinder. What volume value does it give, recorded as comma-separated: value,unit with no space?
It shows 14,mL
